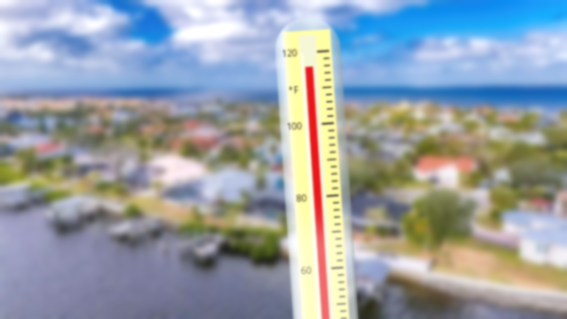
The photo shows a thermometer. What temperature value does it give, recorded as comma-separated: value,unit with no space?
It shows 116,°F
